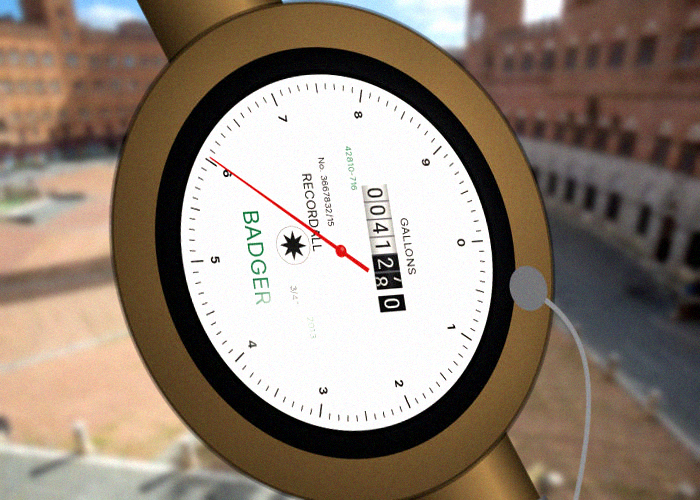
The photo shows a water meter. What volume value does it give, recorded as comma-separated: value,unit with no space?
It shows 41276.0,gal
